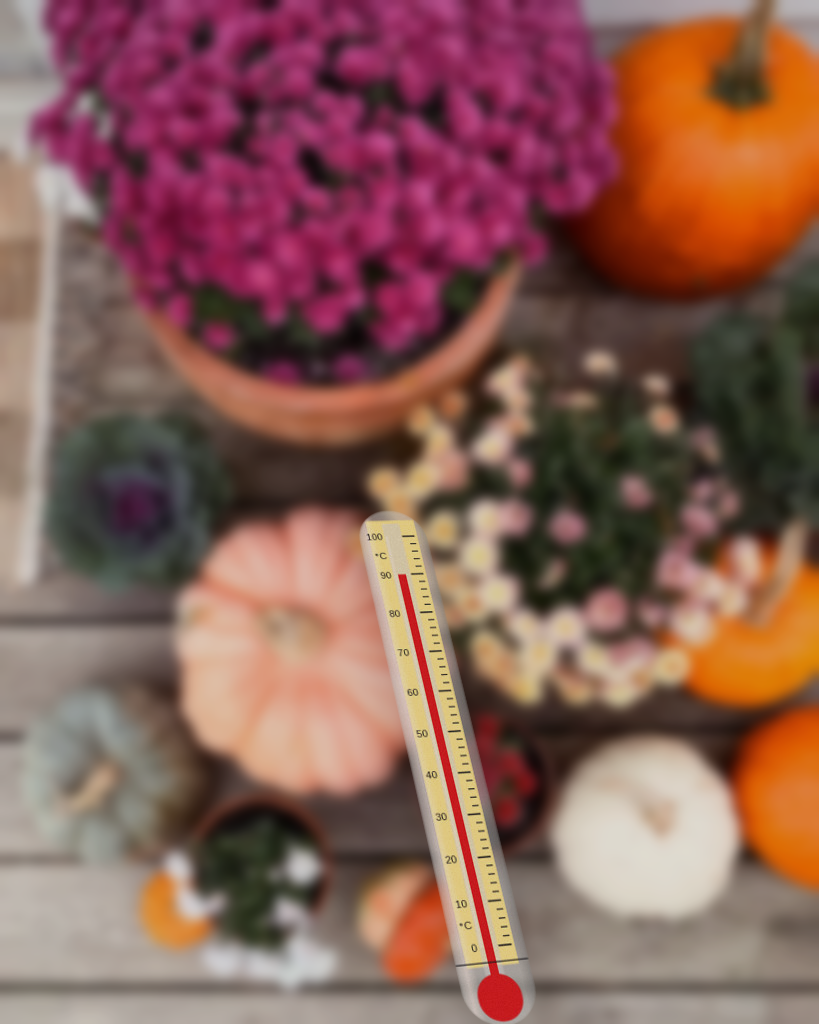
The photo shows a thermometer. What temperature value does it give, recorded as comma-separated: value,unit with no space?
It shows 90,°C
